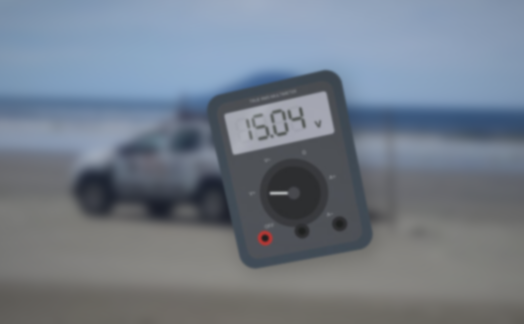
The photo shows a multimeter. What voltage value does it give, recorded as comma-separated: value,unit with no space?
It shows 15.04,V
